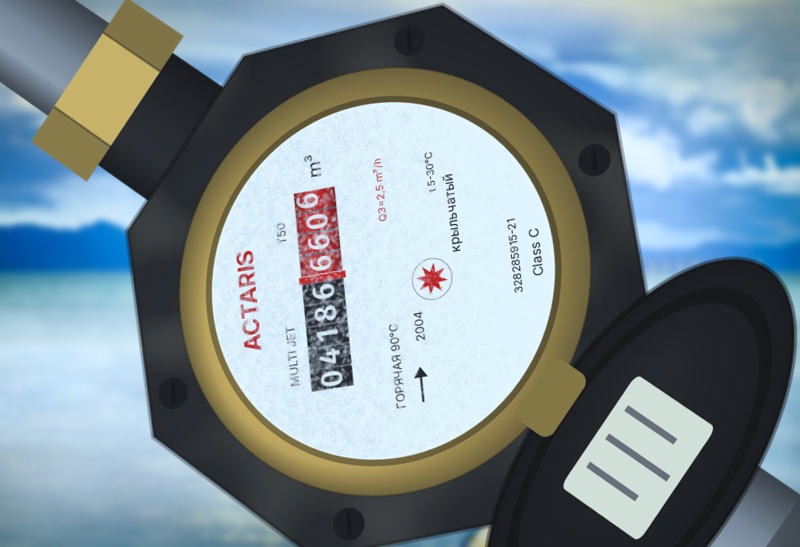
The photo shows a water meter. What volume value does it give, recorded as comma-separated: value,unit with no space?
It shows 4186.6606,m³
